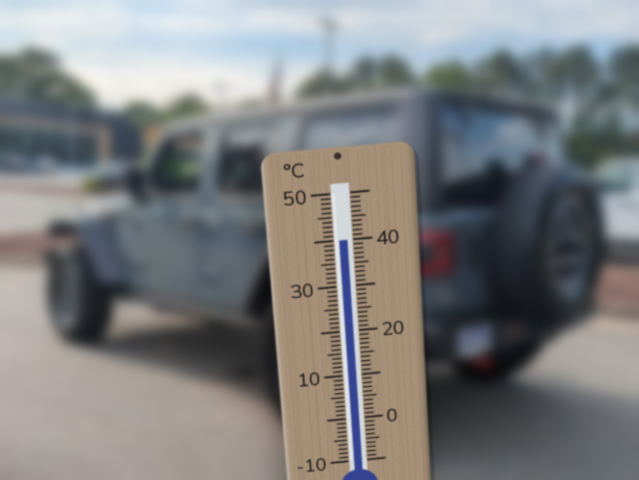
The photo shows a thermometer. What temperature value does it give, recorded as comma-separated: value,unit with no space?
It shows 40,°C
